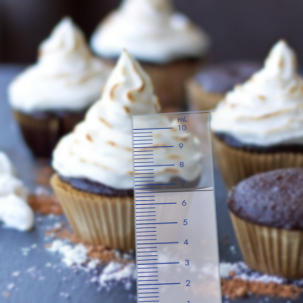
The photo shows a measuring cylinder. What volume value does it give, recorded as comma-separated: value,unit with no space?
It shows 6.6,mL
